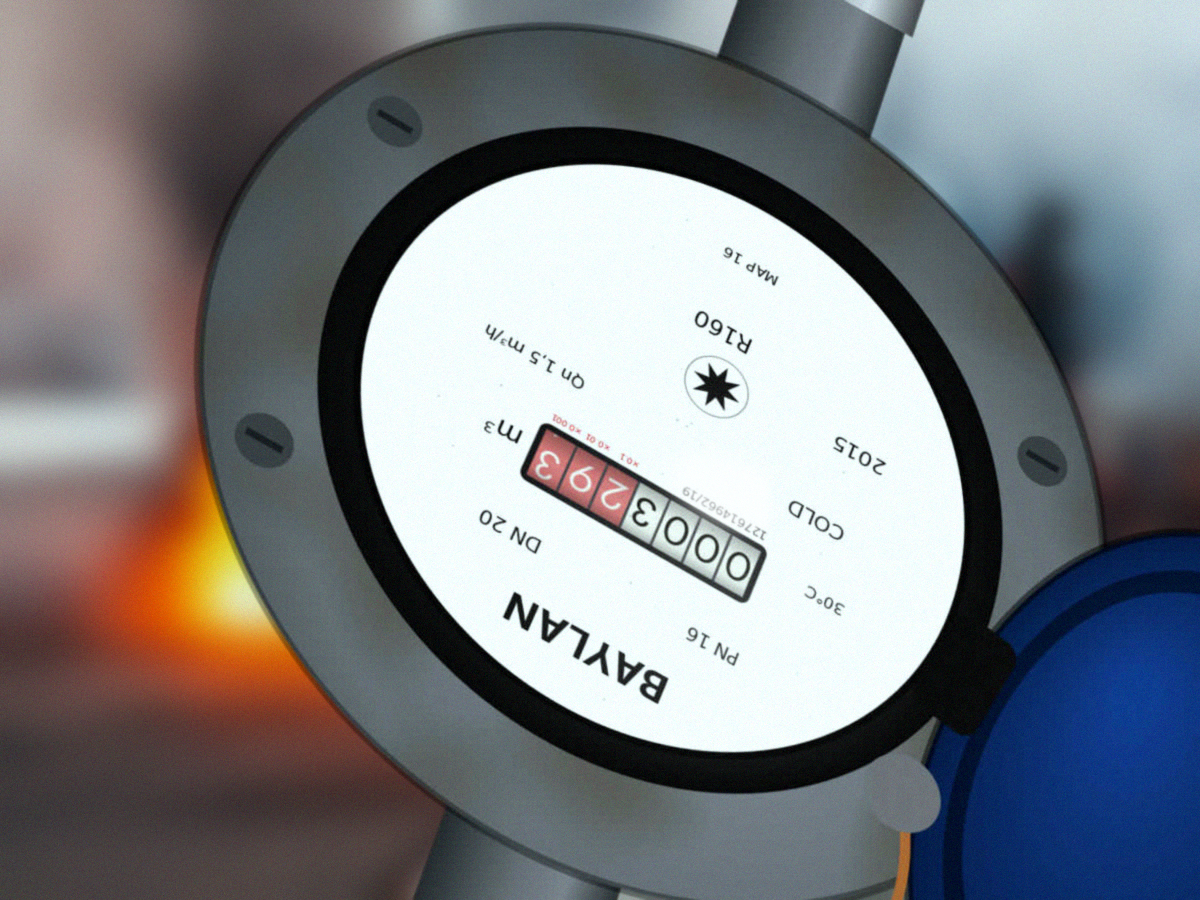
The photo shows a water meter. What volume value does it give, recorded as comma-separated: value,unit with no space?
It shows 3.293,m³
